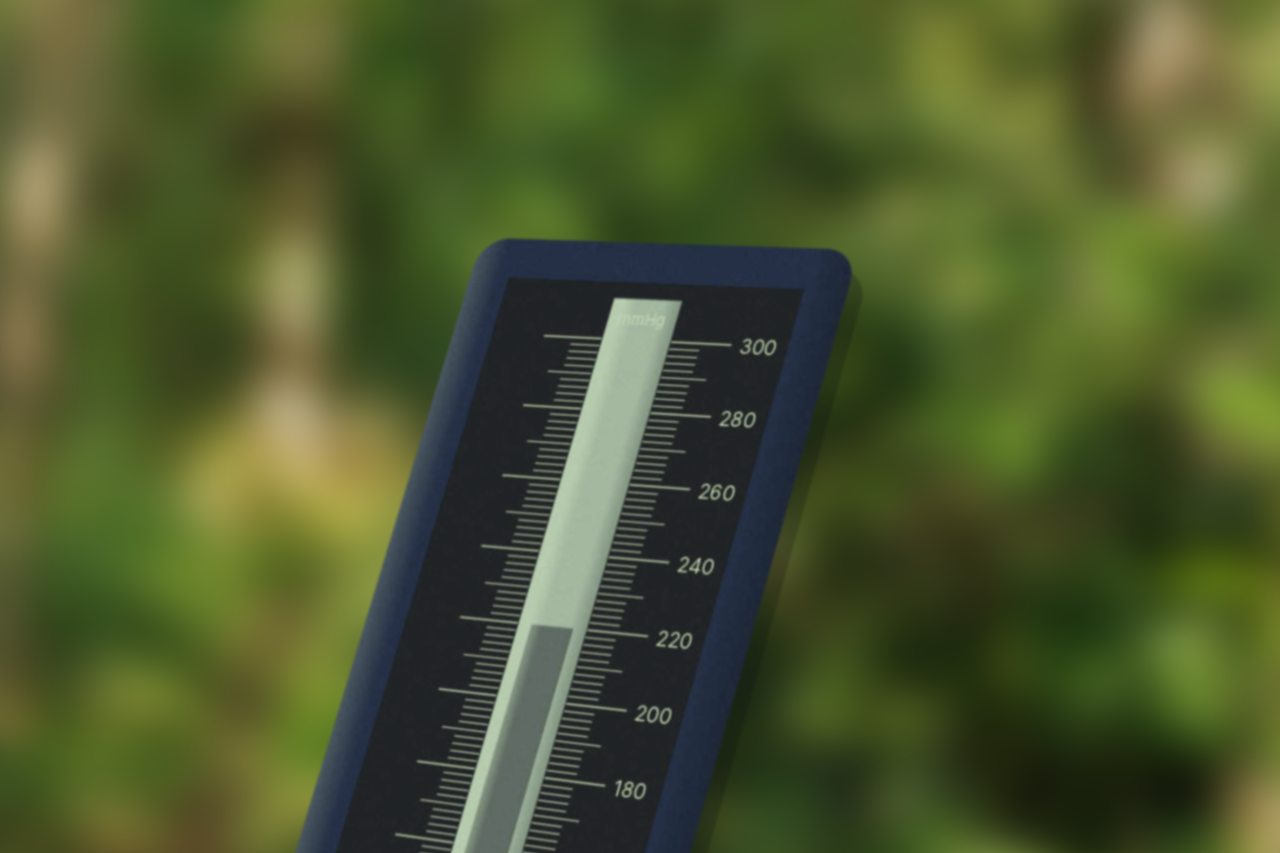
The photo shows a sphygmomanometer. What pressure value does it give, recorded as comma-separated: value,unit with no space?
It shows 220,mmHg
